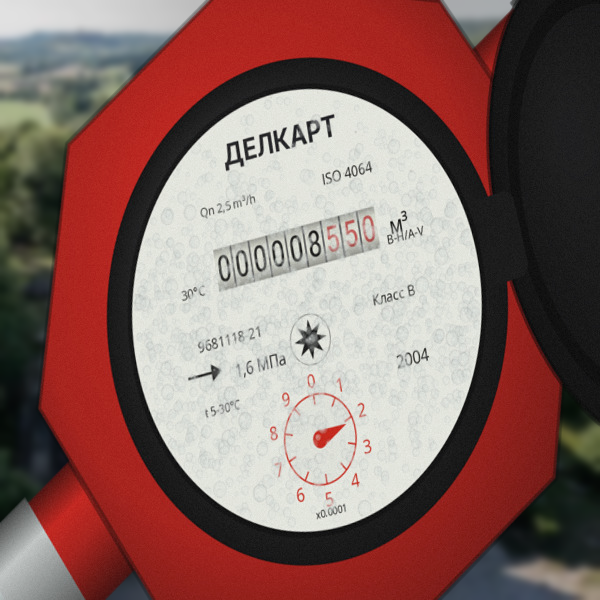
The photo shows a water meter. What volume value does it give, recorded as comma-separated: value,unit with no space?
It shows 8.5502,m³
